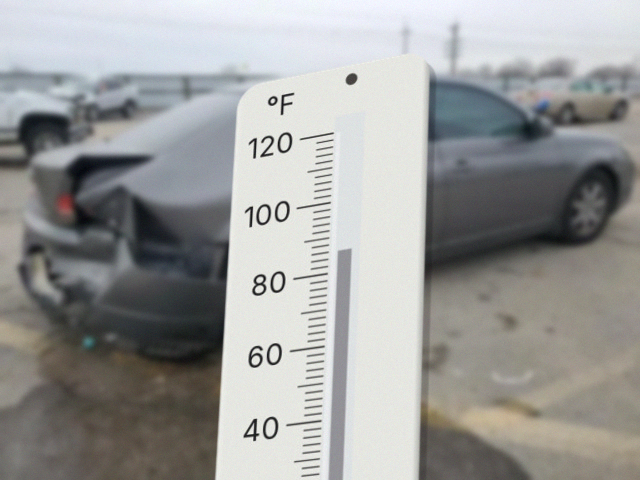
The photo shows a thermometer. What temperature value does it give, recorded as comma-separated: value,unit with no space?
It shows 86,°F
